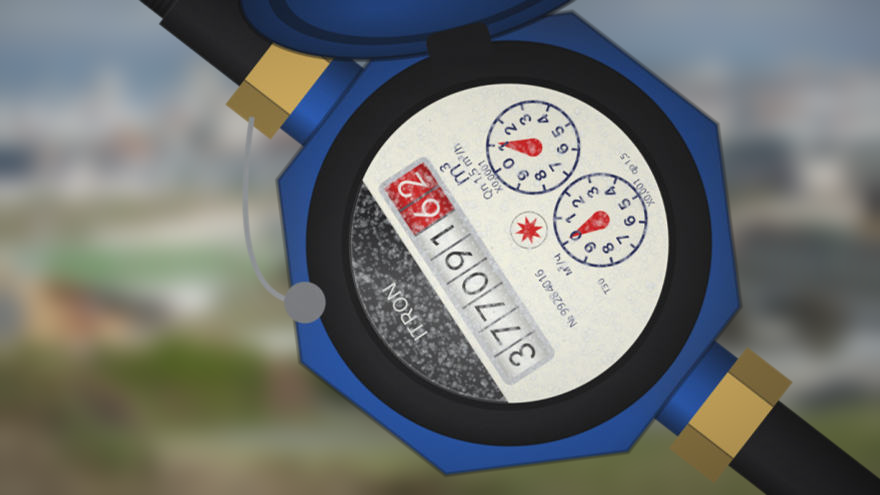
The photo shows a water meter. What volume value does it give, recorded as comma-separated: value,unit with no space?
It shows 377091.6201,m³
